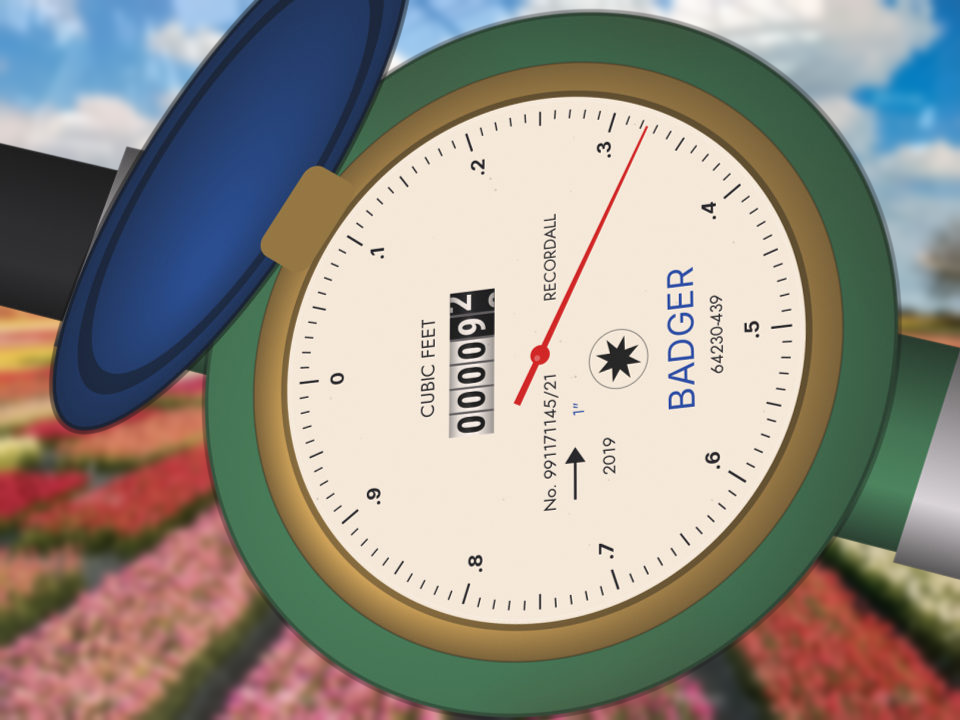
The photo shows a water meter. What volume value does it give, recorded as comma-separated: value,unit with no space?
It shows 92.32,ft³
